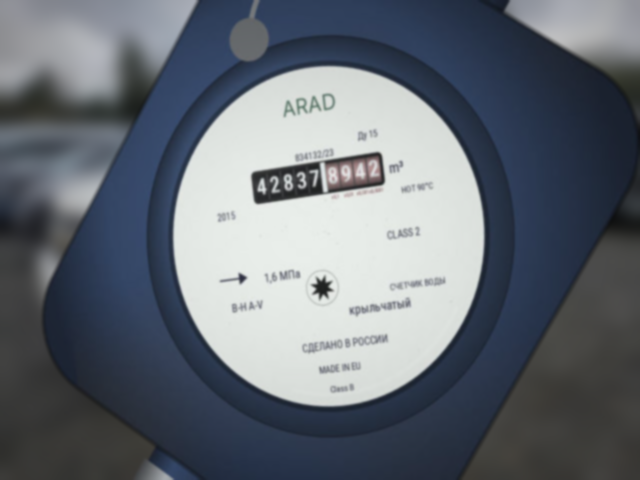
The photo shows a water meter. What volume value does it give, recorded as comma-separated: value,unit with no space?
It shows 42837.8942,m³
